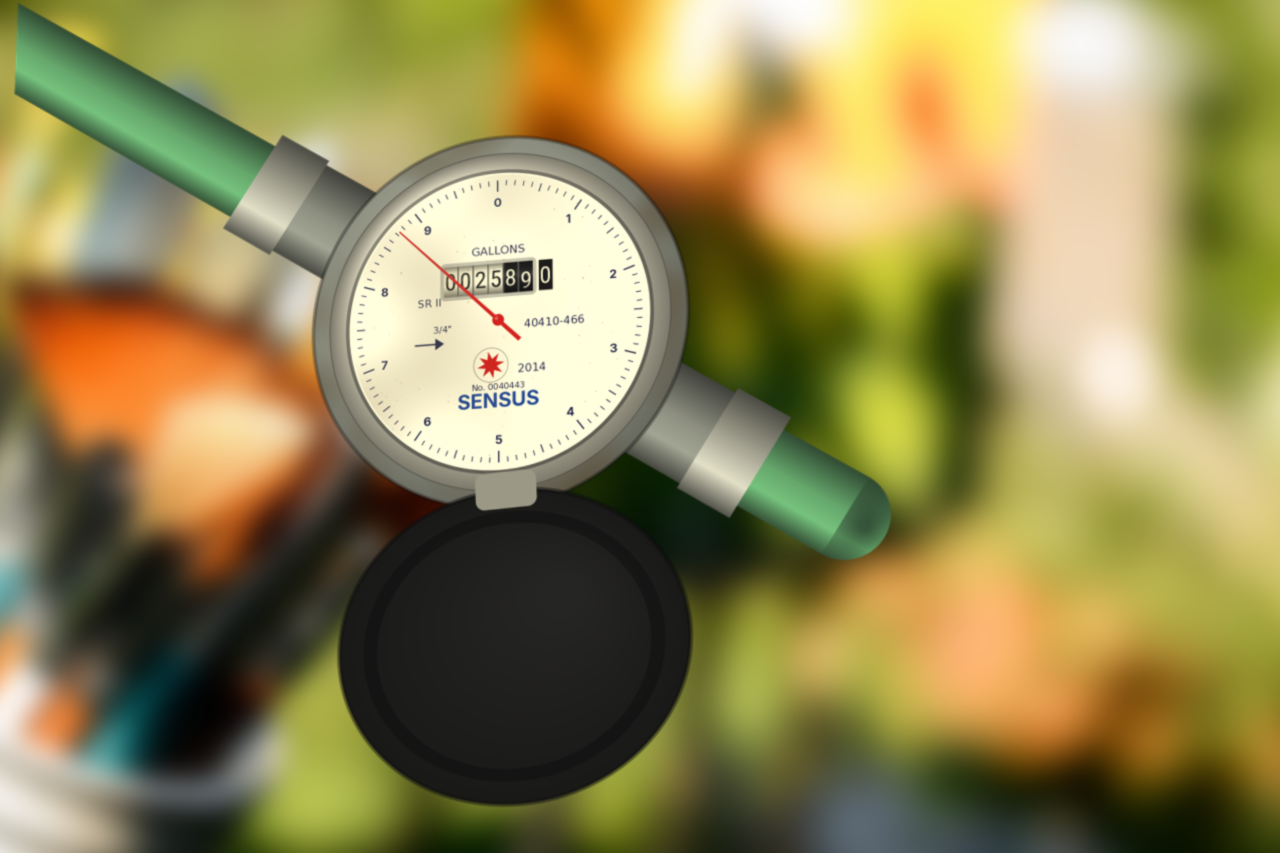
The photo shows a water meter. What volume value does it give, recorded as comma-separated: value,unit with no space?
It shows 25888.7,gal
